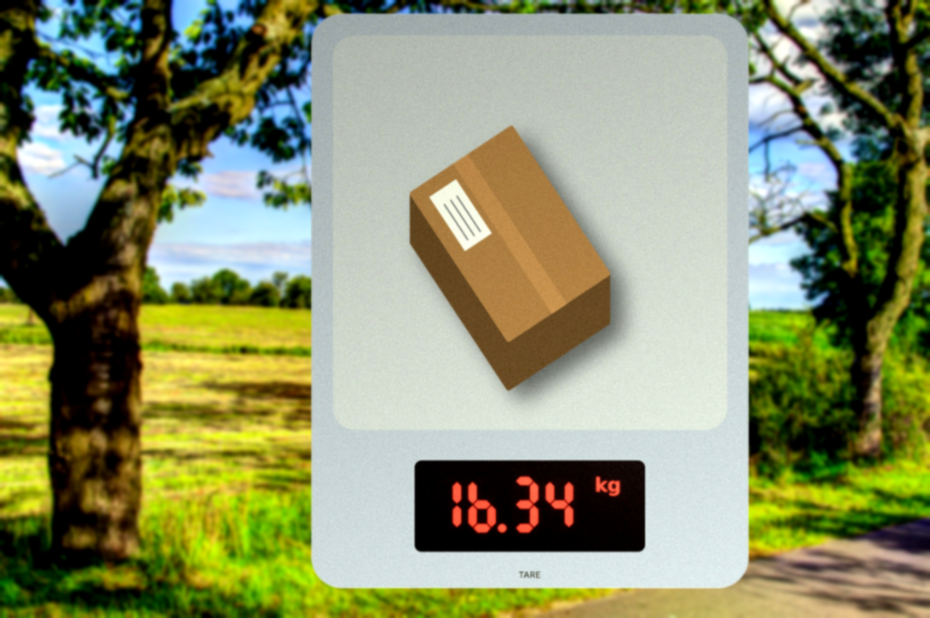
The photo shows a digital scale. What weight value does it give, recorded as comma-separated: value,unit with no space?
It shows 16.34,kg
